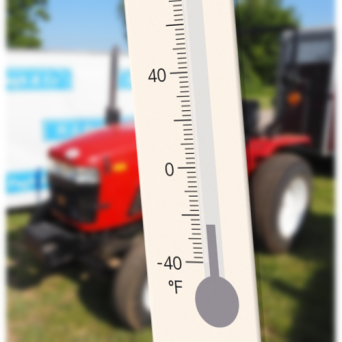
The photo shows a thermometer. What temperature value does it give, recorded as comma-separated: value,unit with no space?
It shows -24,°F
